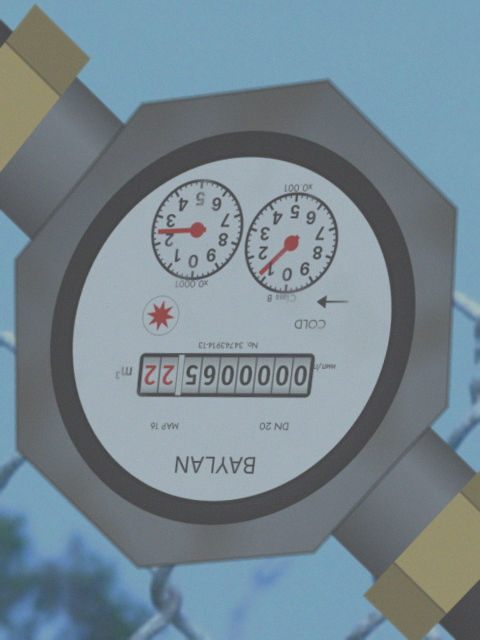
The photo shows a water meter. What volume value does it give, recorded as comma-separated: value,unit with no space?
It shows 65.2212,m³
